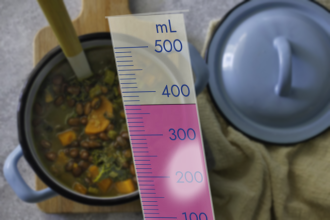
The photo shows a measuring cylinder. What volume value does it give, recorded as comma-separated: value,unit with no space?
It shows 370,mL
